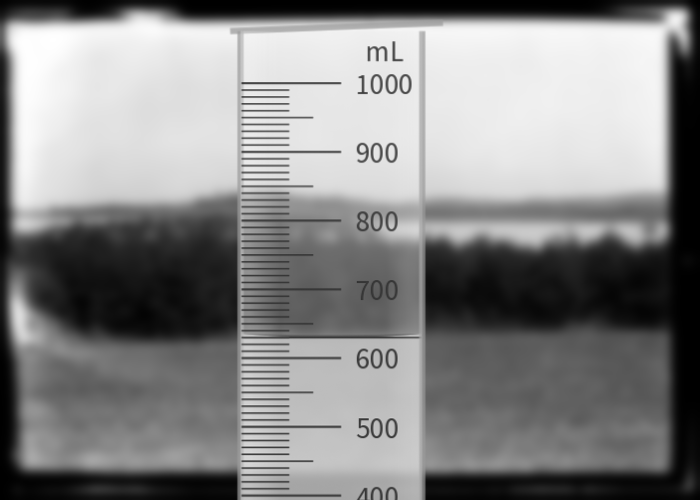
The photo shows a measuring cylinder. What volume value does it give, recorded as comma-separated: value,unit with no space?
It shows 630,mL
